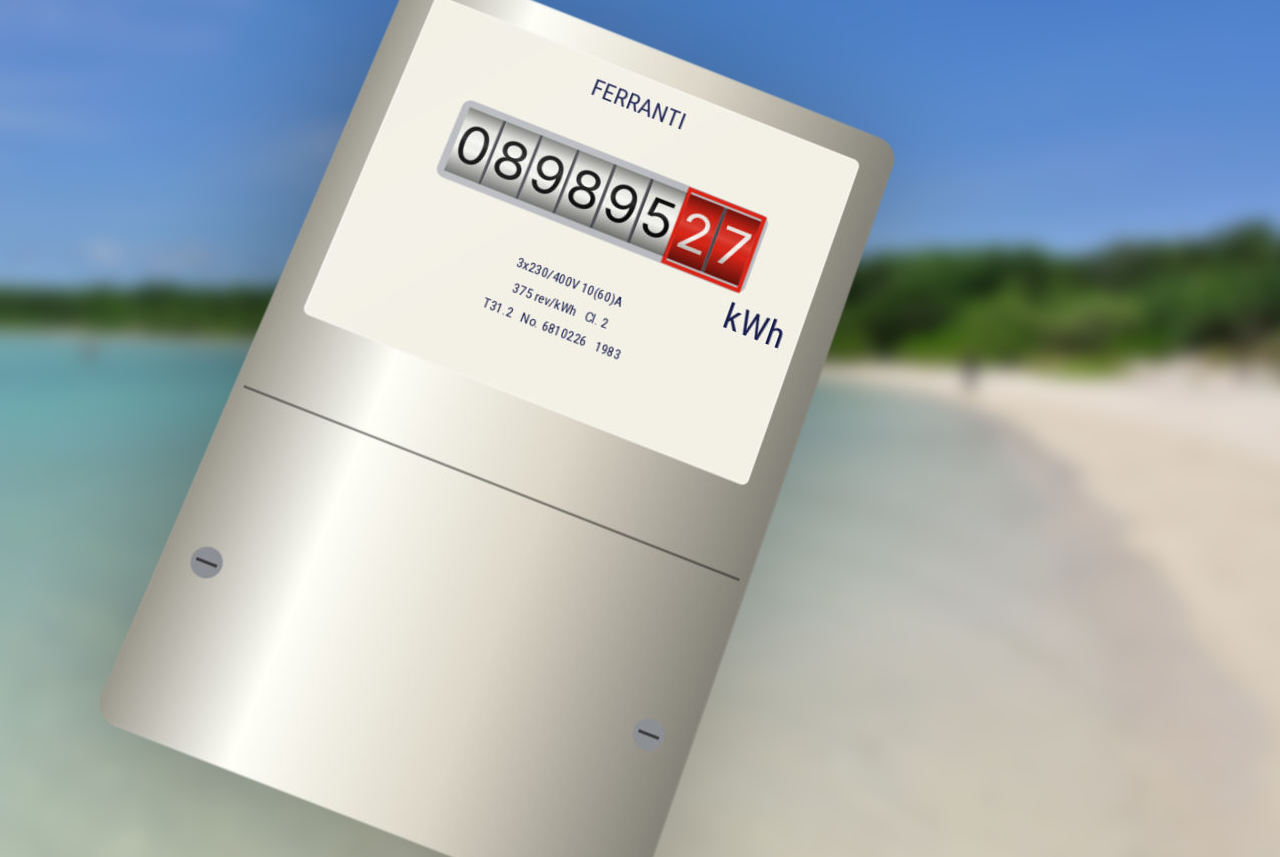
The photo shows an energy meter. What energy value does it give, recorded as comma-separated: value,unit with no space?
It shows 89895.27,kWh
